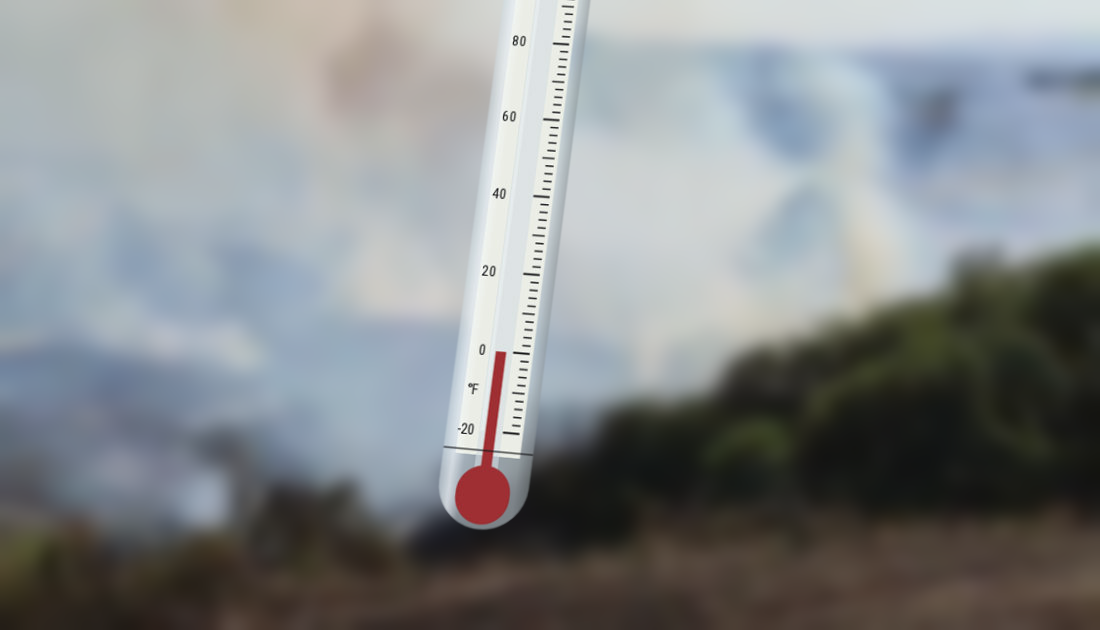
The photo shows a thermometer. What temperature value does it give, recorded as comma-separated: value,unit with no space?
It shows 0,°F
